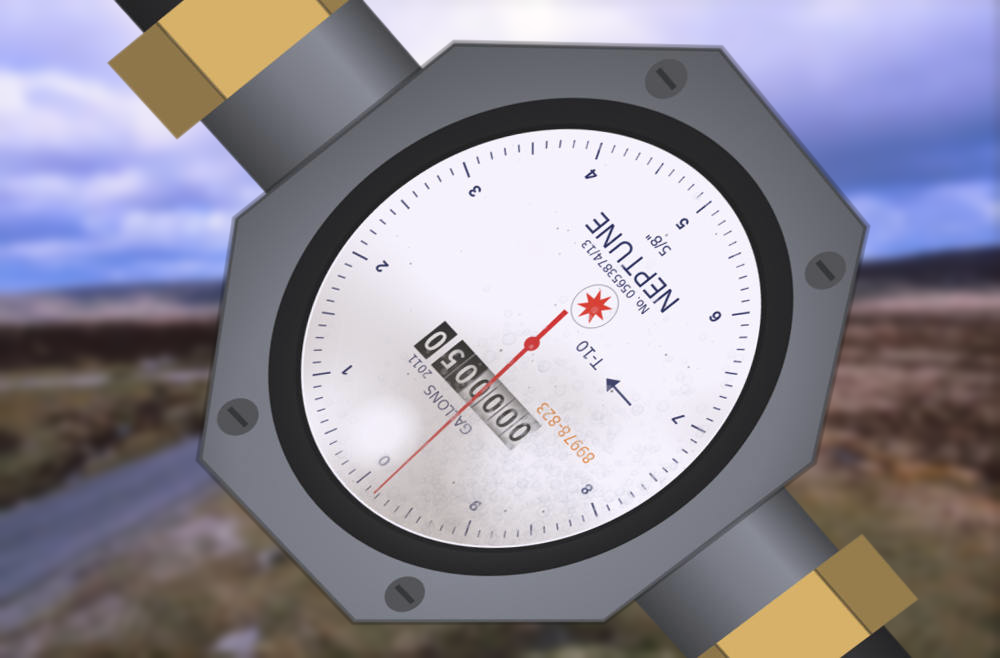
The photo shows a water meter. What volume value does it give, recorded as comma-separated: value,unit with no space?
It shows 49.8,gal
